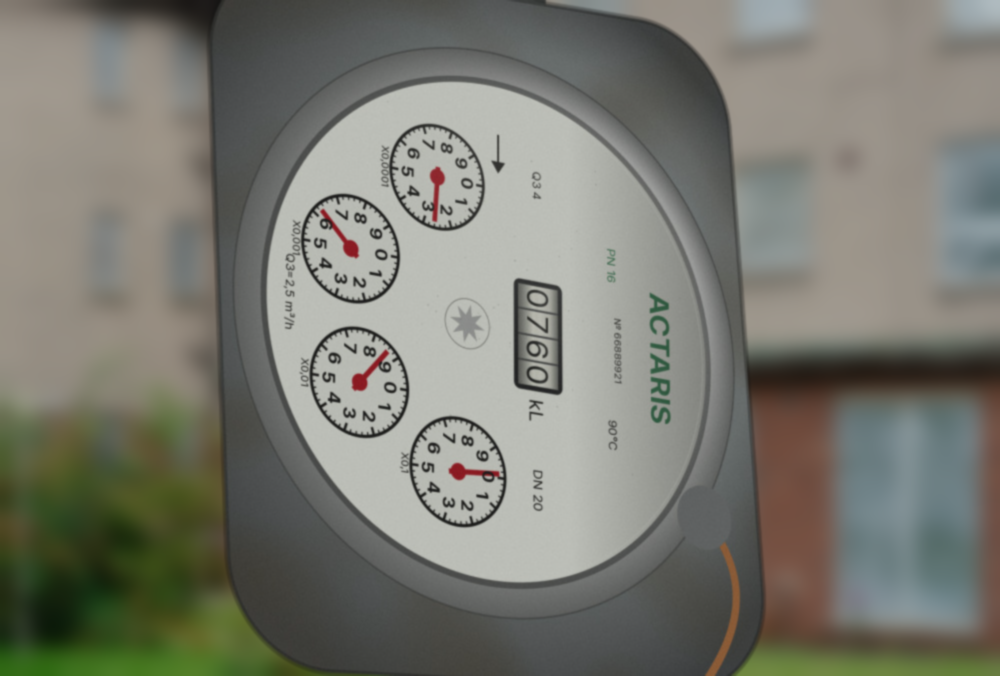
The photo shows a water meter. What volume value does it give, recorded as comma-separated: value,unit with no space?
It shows 759.9862,kL
